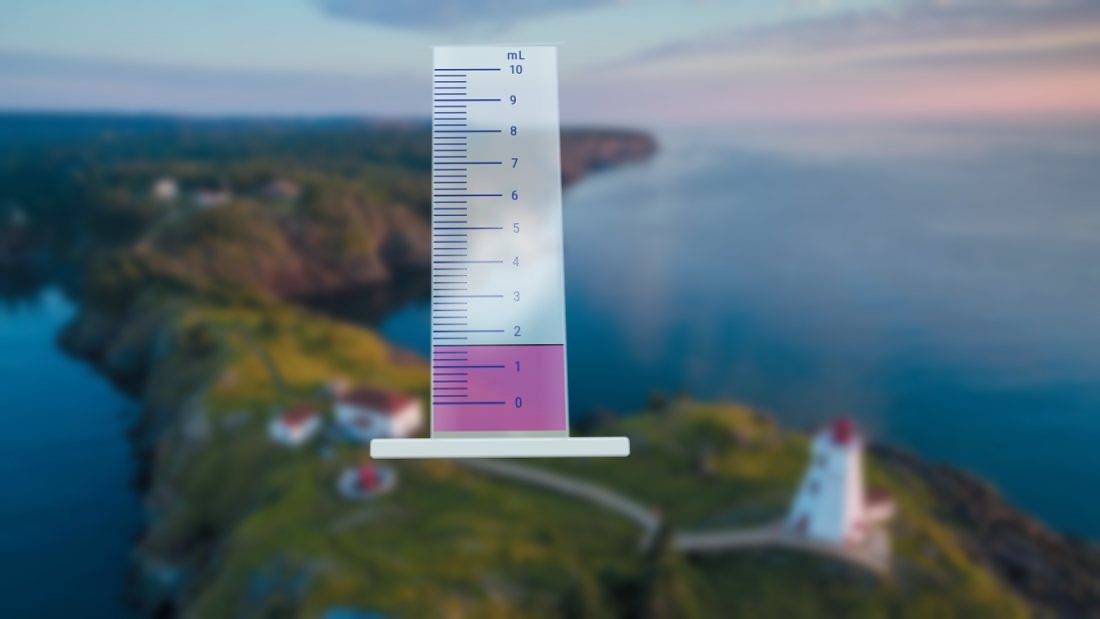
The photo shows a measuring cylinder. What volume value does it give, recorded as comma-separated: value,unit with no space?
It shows 1.6,mL
